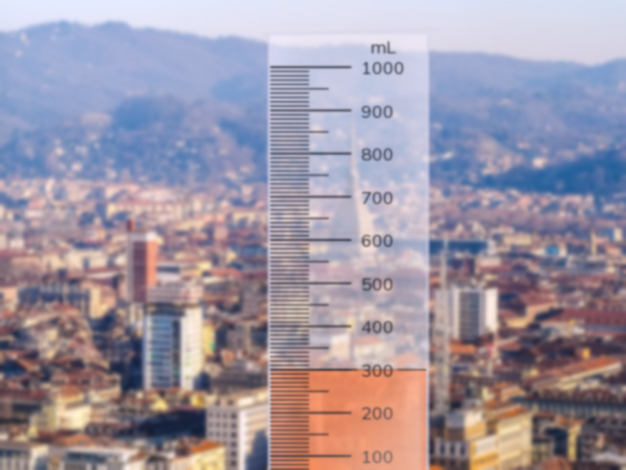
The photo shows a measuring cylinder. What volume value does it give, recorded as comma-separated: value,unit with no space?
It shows 300,mL
